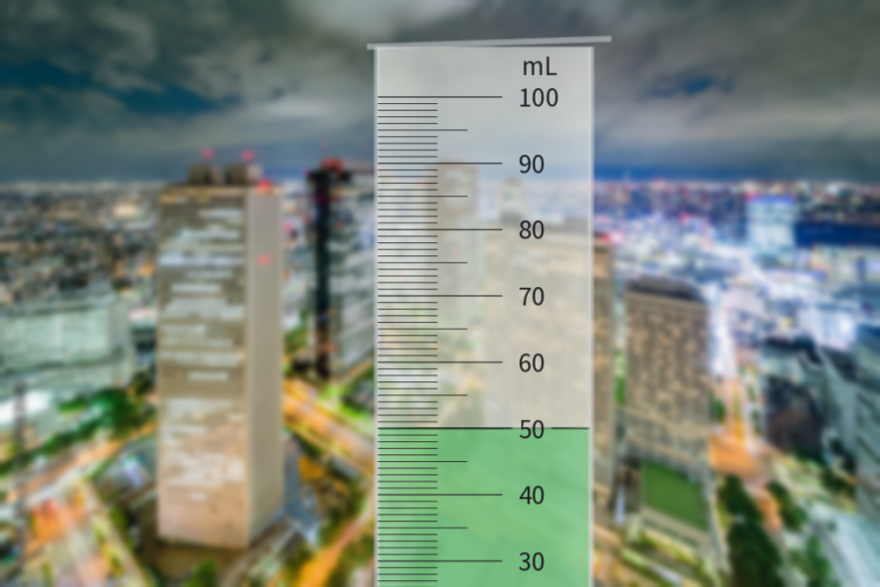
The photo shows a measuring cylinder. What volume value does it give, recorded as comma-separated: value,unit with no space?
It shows 50,mL
